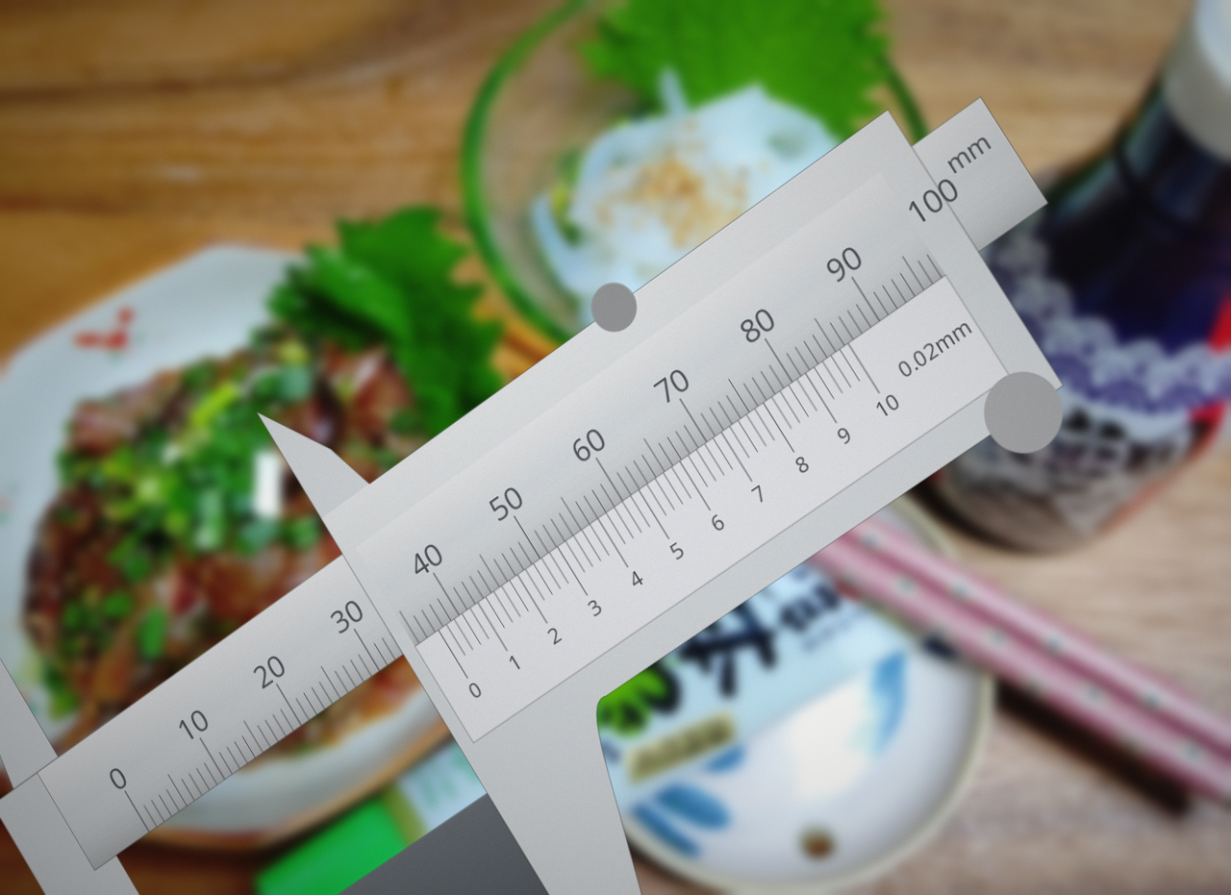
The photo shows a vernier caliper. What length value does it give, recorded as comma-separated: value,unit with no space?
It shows 37.4,mm
